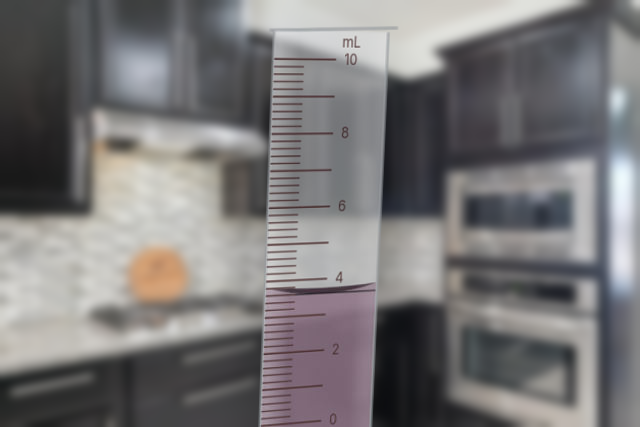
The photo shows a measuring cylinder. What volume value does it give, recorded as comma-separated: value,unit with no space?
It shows 3.6,mL
